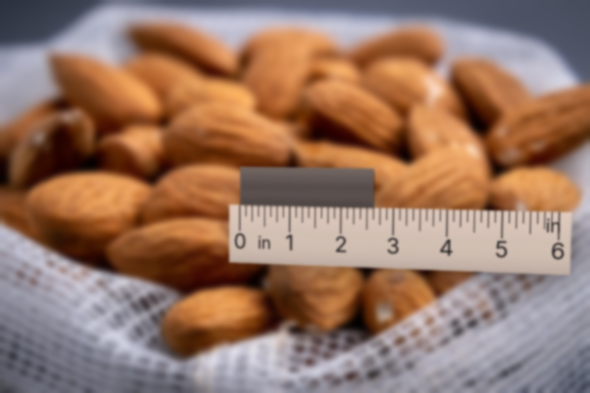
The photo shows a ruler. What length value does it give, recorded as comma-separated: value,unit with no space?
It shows 2.625,in
